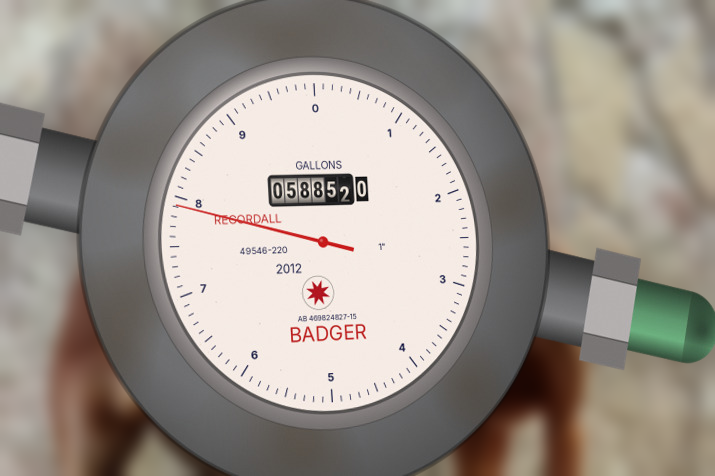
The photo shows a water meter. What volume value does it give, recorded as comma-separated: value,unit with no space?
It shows 588517.9,gal
